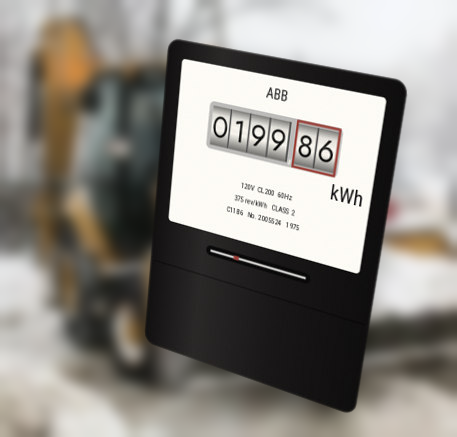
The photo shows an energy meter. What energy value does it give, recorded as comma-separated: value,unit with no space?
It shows 199.86,kWh
